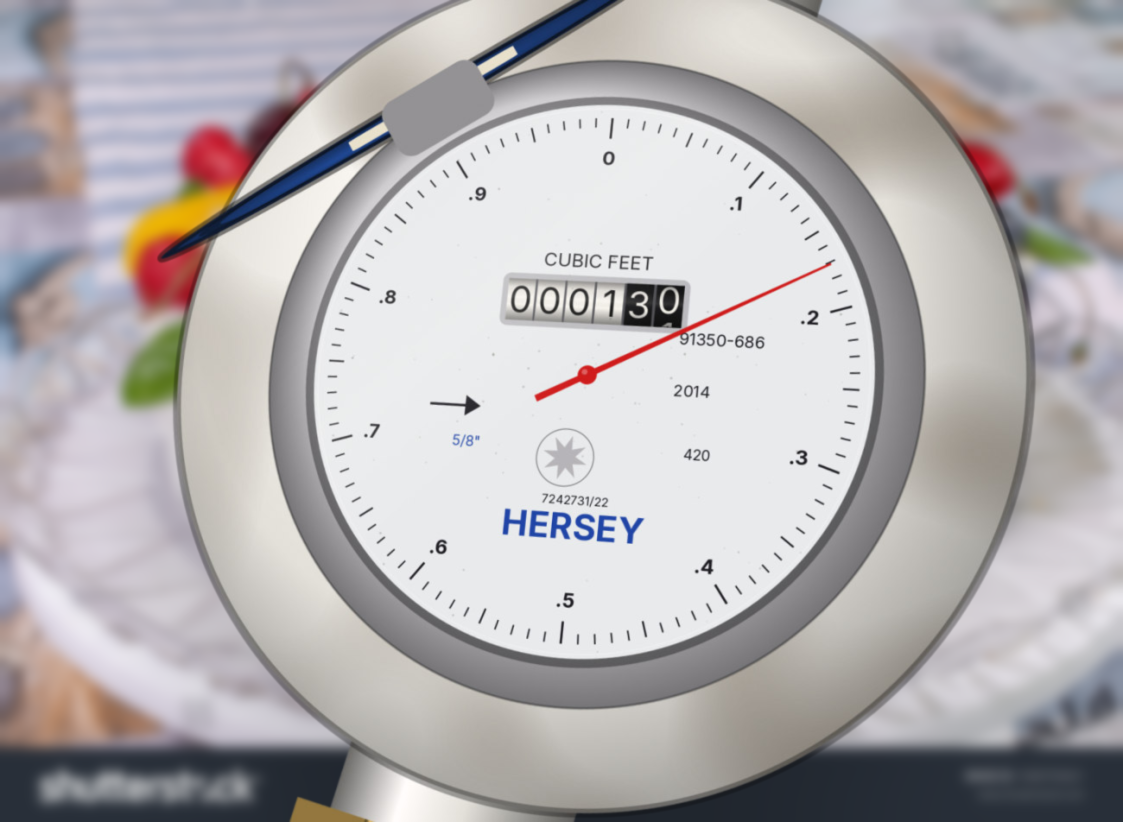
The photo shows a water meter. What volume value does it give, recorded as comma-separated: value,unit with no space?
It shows 130.17,ft³
